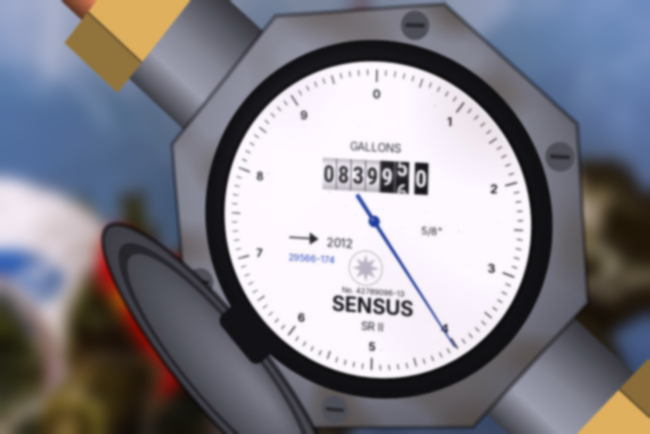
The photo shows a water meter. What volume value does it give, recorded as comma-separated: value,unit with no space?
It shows 839954.0,gal
